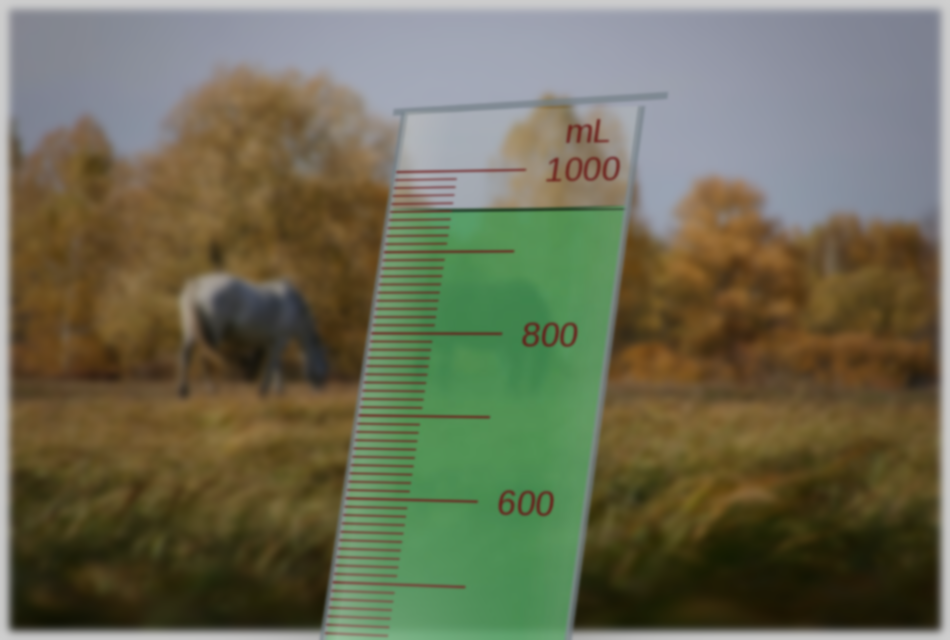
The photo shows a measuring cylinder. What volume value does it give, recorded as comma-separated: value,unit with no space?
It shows 950,mL
